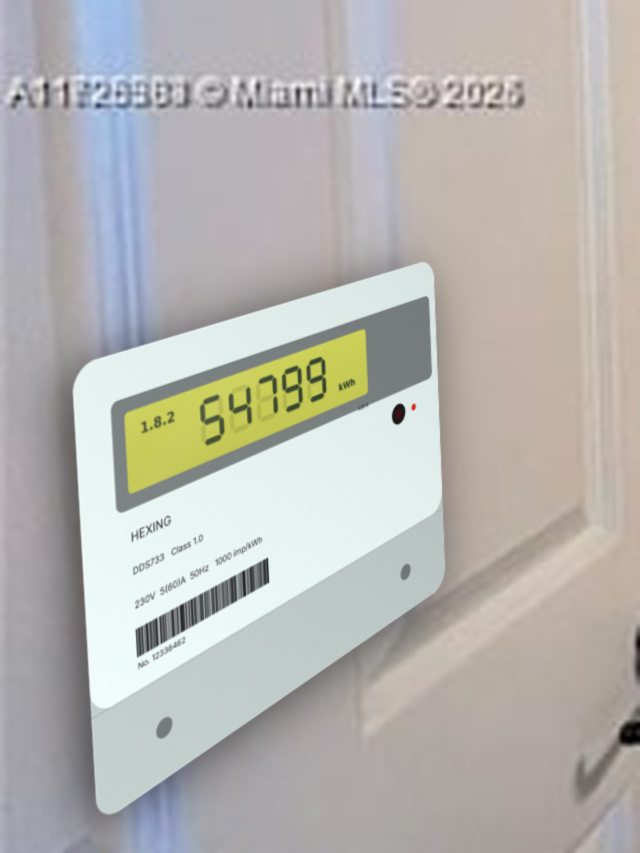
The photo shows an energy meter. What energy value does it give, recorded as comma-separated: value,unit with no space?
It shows 54799,kWh
